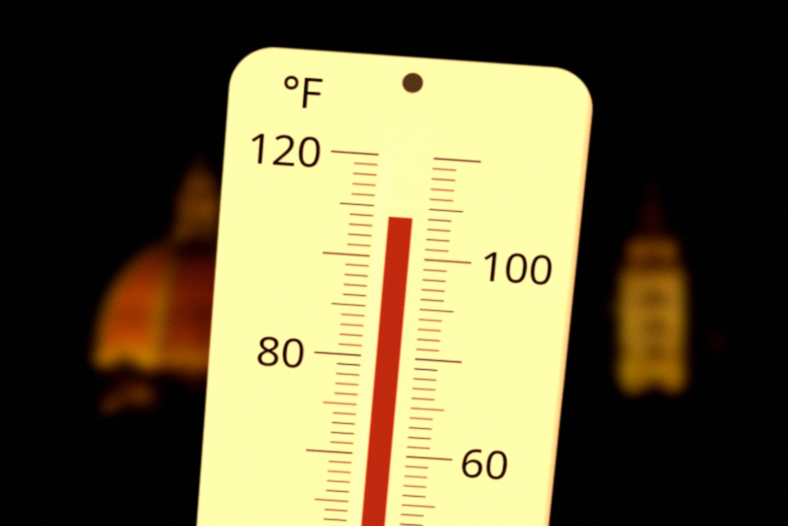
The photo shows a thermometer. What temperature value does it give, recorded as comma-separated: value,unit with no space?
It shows 108,°F
